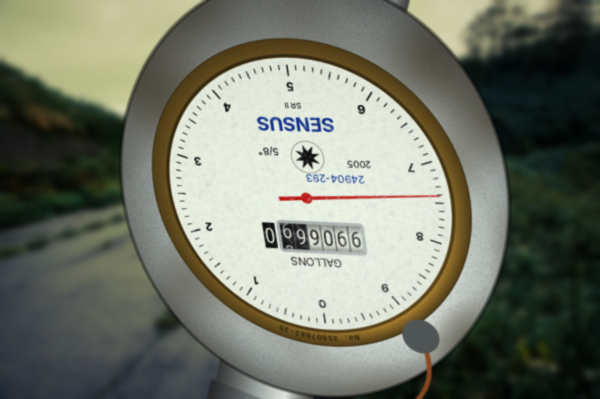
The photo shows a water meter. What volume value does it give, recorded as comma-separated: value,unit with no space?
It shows 9906687.4,gal
